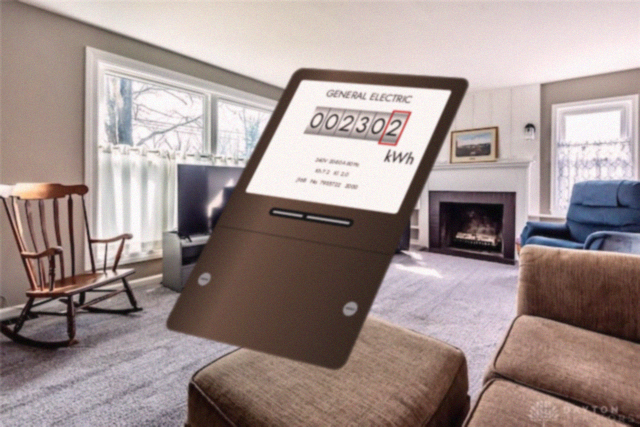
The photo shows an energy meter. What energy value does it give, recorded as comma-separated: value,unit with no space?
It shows 230.2,kWh
